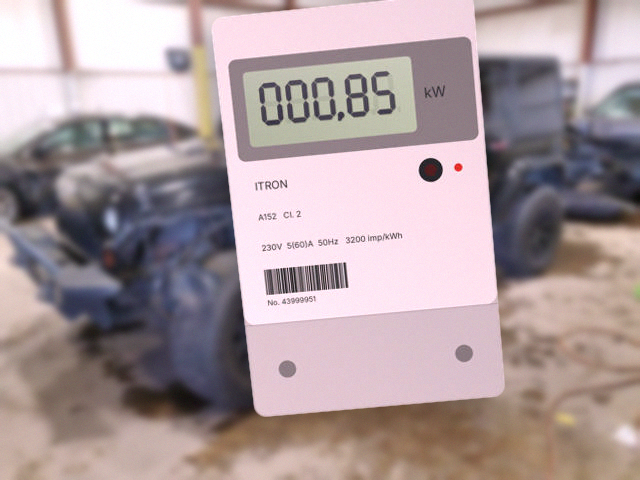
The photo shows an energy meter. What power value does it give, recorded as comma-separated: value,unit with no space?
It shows 0.85,kW
